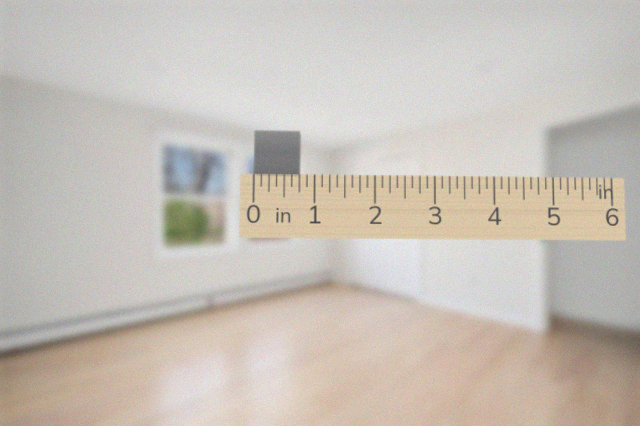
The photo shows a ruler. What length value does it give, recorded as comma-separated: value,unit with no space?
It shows 0.75,in
